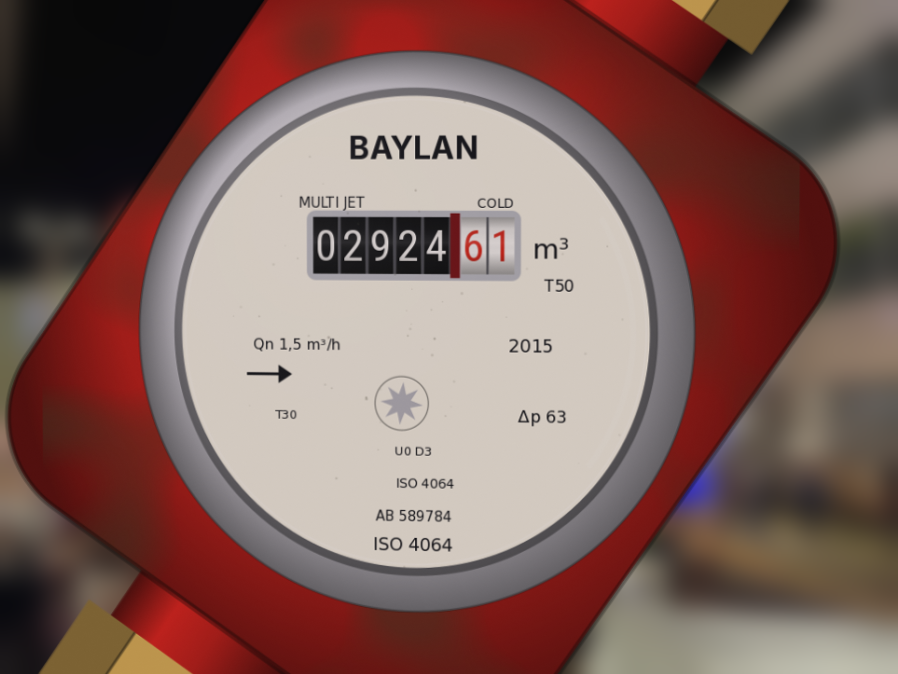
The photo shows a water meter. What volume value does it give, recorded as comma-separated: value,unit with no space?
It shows 2924.61,m³
